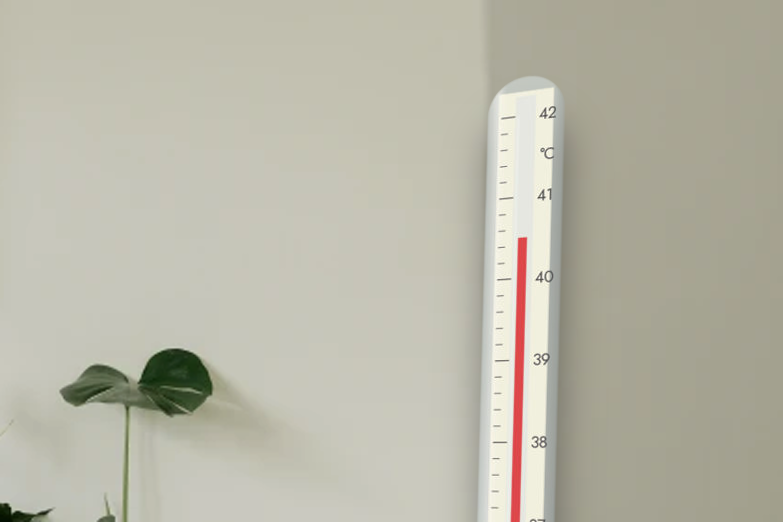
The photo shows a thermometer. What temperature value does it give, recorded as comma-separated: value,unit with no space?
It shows 40.5,°C
